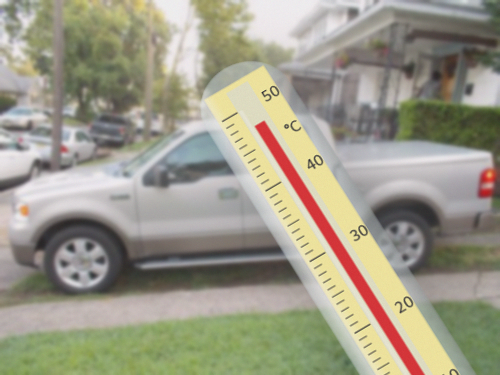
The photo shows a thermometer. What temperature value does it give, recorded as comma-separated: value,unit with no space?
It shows 47.5,°C
